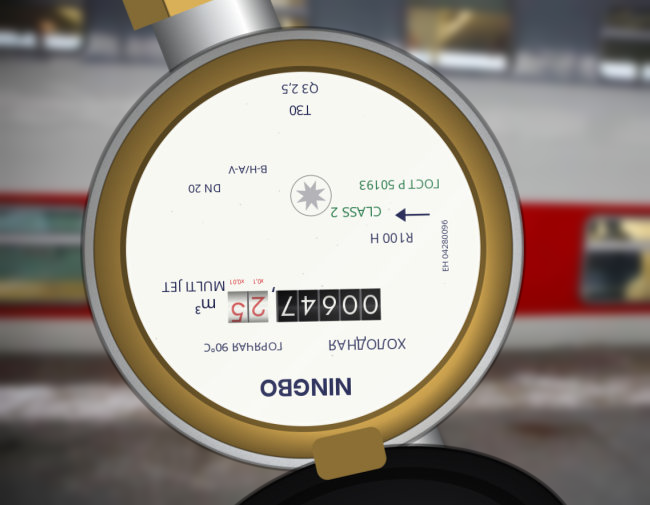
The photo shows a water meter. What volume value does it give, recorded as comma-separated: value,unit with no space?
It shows 647.25,m³
